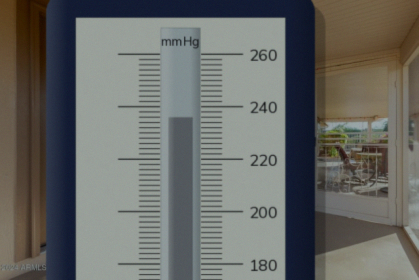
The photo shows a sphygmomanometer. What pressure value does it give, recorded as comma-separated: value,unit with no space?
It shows 236,mmHg
